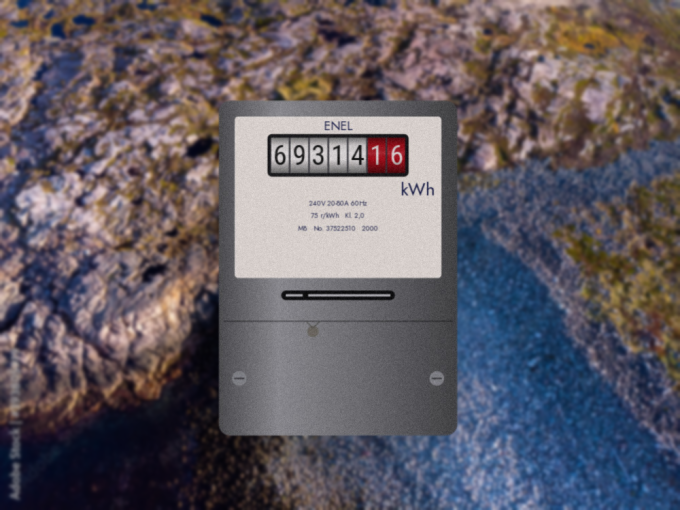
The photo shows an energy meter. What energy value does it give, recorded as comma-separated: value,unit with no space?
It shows 69314.16,kWh
